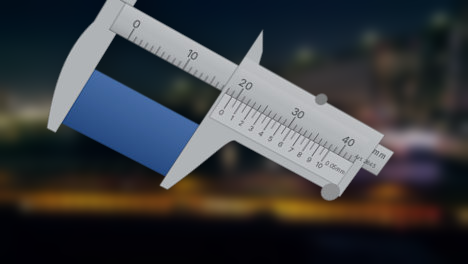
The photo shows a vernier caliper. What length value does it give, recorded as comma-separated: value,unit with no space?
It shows 19.2,mm
